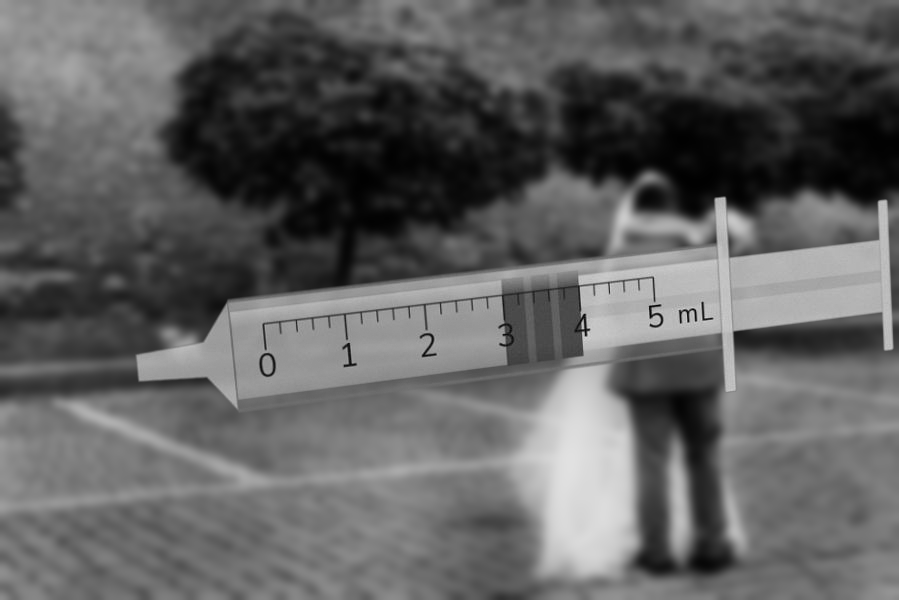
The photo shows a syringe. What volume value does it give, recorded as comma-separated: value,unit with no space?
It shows 3,mL
